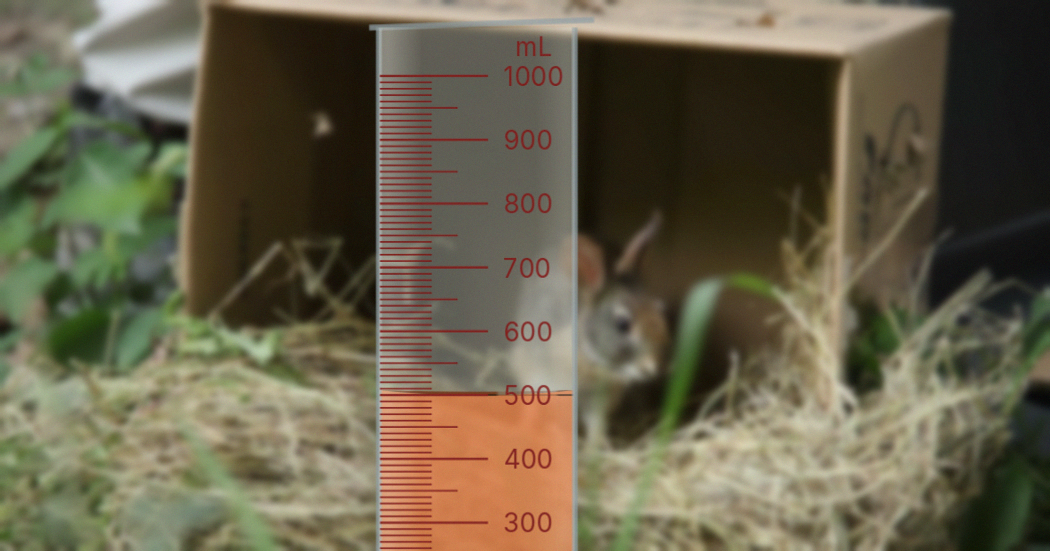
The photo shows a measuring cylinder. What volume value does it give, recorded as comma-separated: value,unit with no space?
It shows 500,mL
